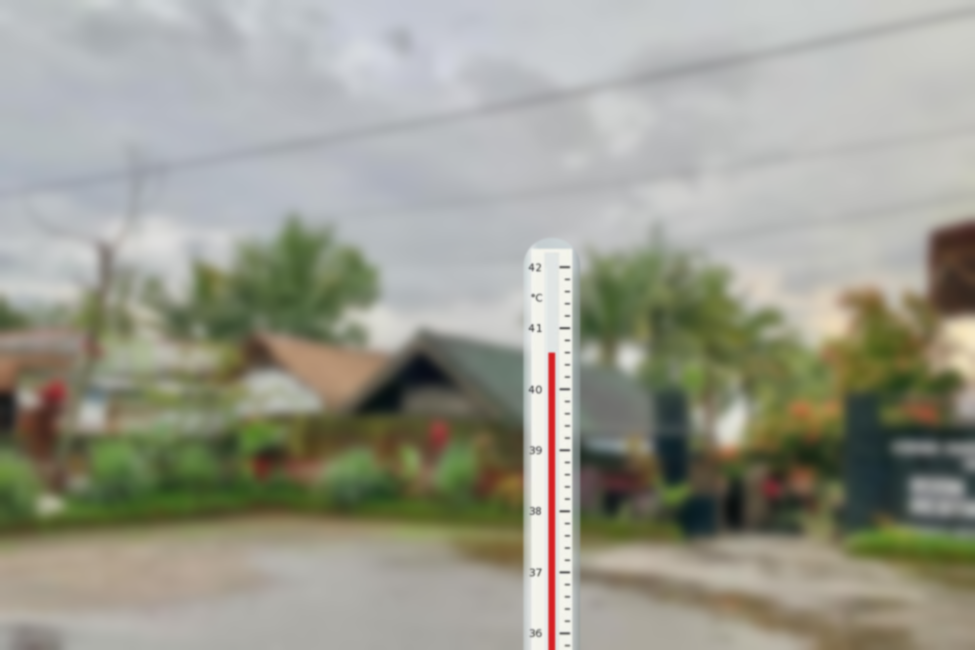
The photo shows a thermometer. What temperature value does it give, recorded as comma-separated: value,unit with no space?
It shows 40.6,°C
